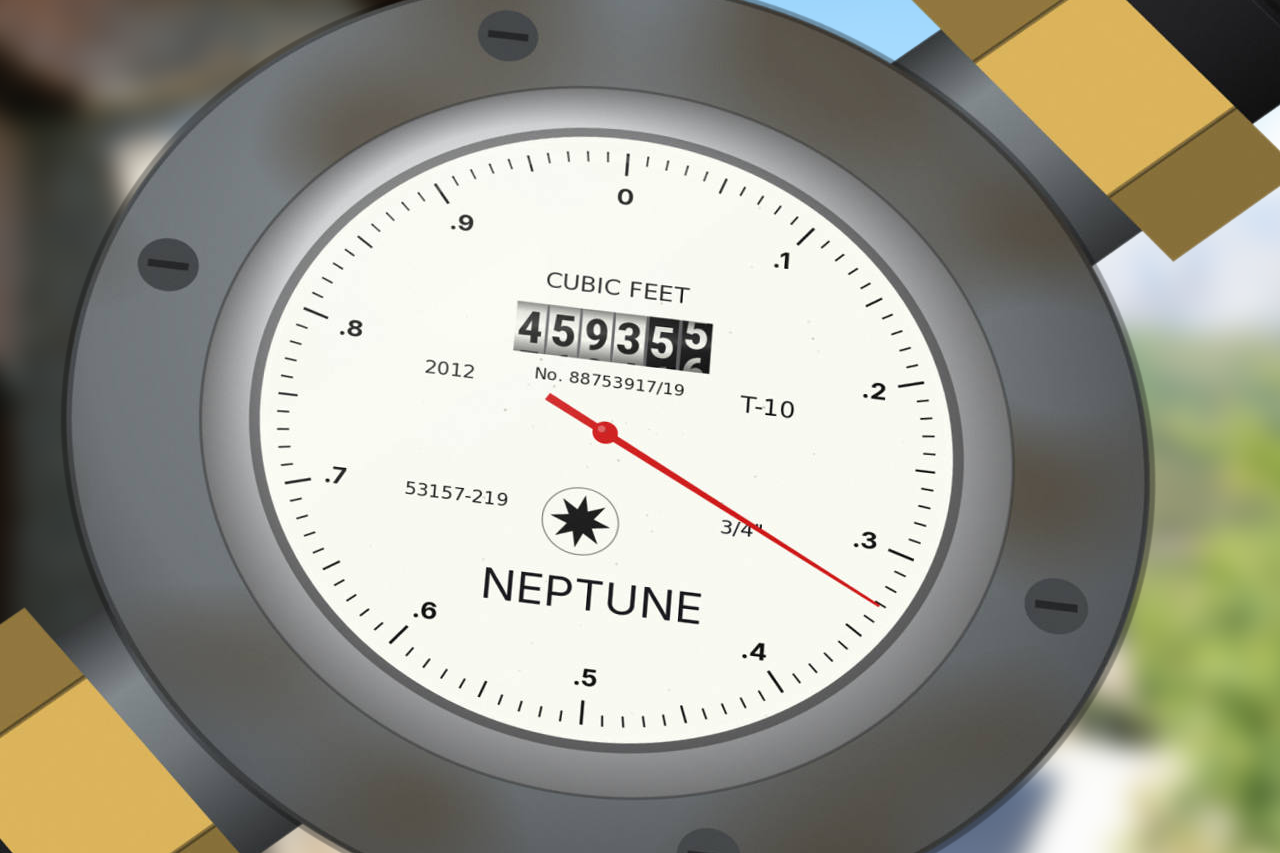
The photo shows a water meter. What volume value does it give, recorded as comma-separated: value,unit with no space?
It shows 459355.33,ft³
